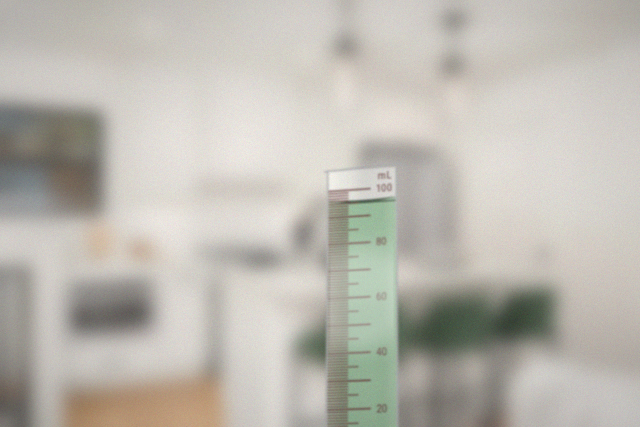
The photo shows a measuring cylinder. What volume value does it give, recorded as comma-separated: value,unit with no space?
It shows 95,mL
